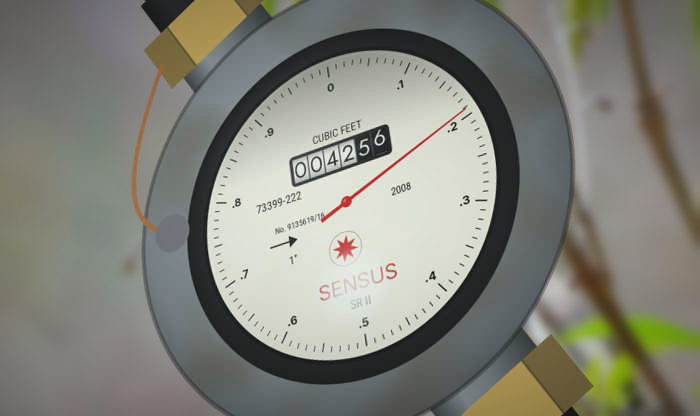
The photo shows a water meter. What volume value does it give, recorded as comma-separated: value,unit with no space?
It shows 4256.19,ft³
